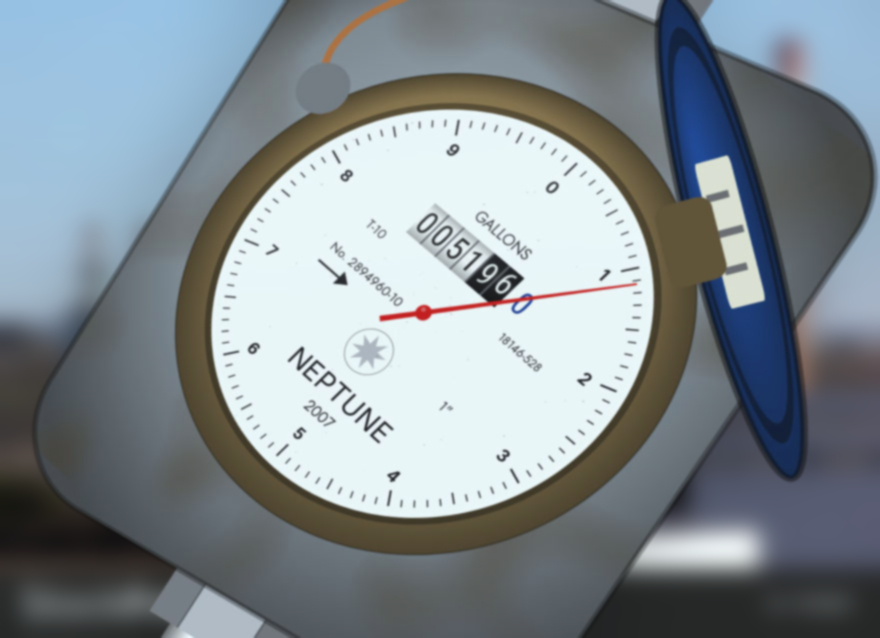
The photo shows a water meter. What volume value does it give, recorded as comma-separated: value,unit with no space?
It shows 51961.1,gal
